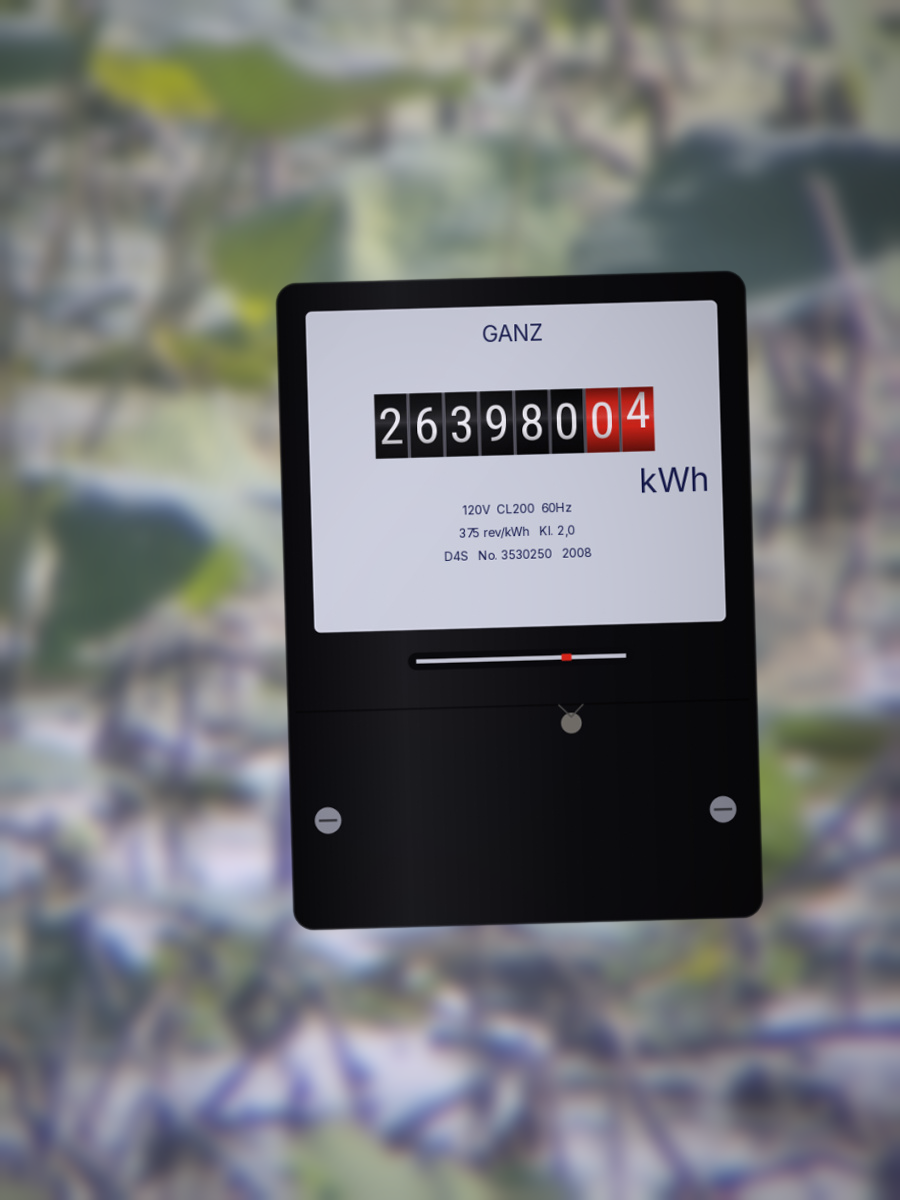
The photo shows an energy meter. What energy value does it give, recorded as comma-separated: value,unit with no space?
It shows 263980.04,kWh
